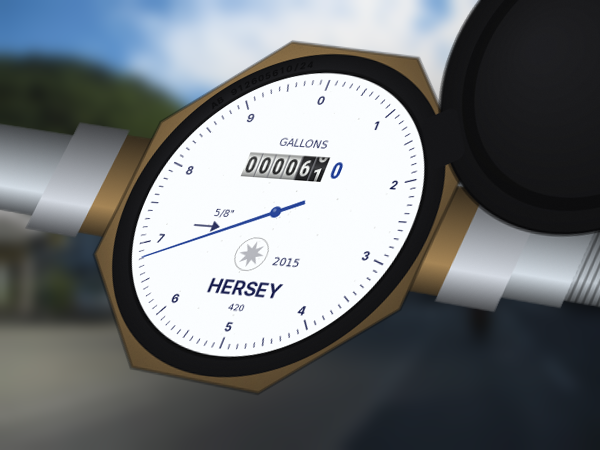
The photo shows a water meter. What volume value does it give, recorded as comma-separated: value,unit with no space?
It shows 606.8,gal
